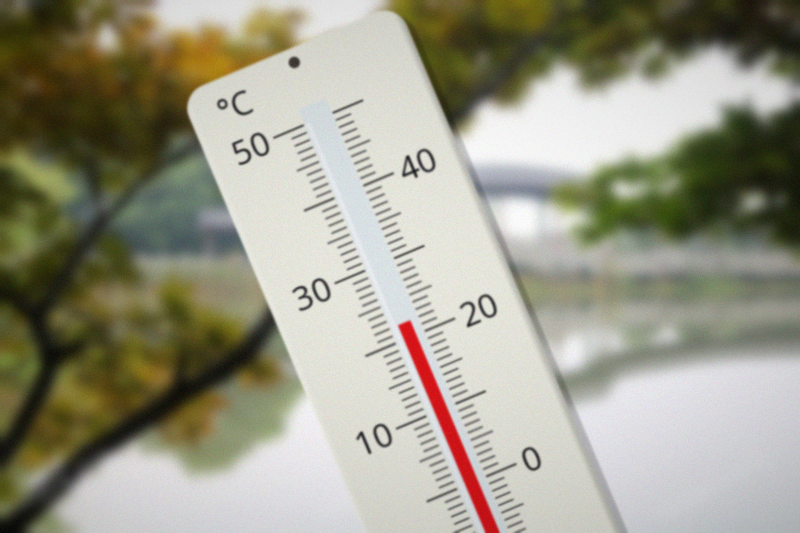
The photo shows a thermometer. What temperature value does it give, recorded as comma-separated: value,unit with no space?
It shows 22,°C
